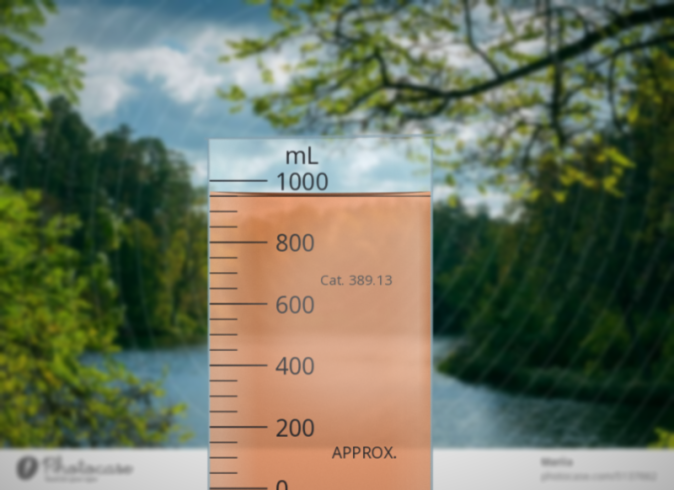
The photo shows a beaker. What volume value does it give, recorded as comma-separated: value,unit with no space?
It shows 950,mL
